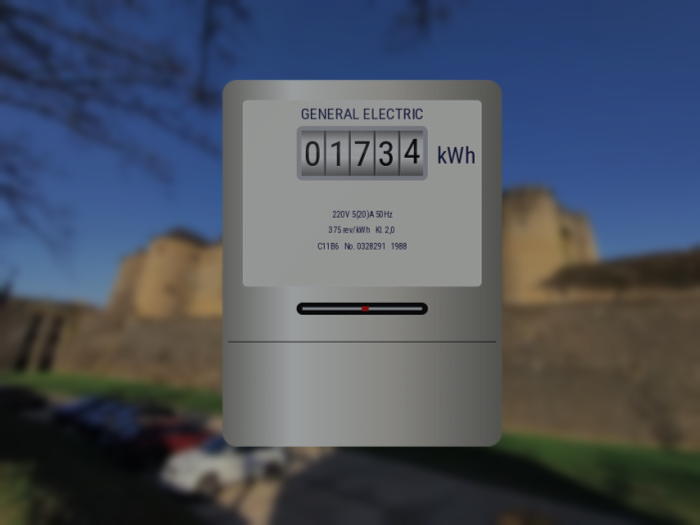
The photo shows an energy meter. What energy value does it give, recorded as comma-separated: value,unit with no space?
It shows 1734,kWh
